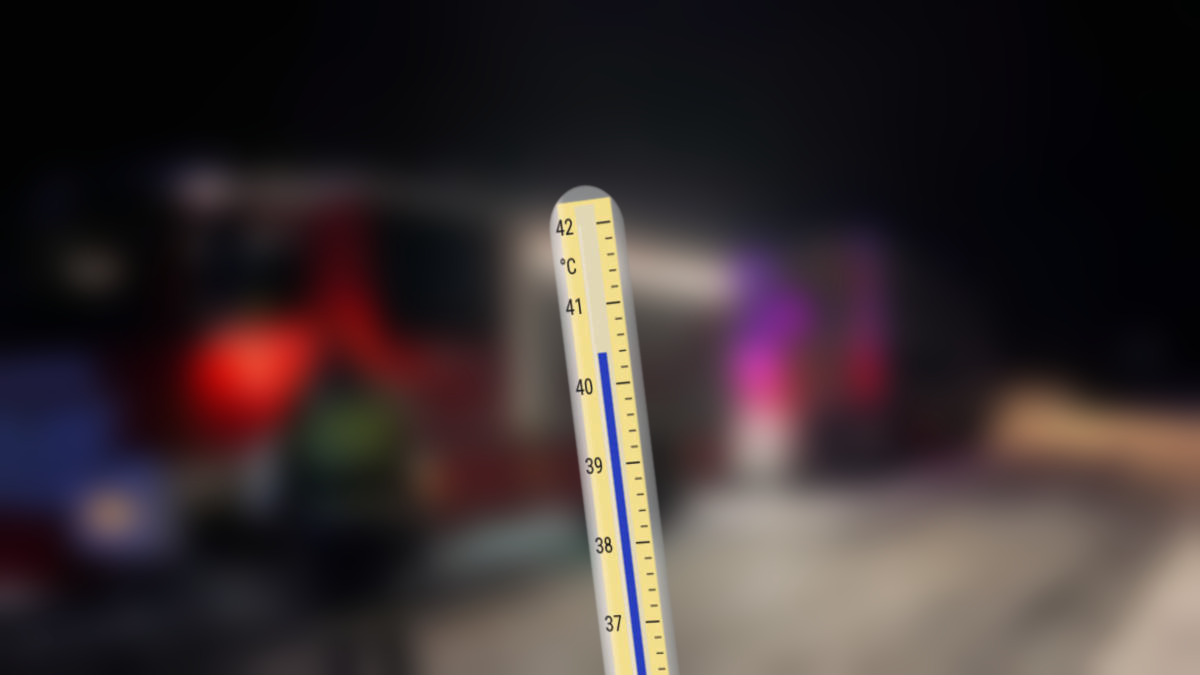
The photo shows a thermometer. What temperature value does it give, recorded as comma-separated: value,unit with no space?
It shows 40.4,°C
